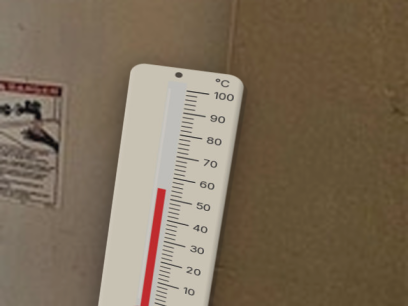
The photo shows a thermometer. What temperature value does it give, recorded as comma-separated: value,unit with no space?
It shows 54,°C
